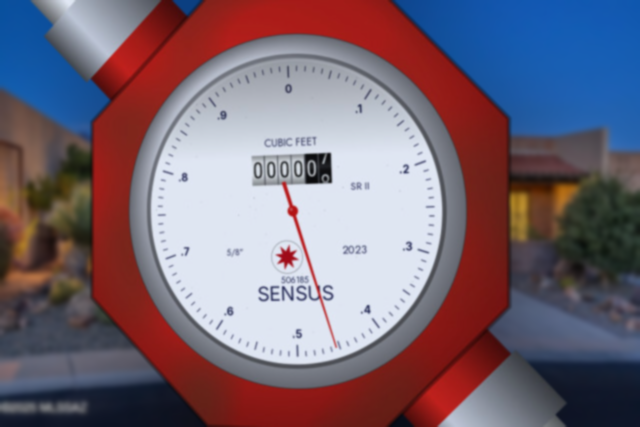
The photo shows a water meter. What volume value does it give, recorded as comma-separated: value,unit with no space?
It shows 7.45,ft³
